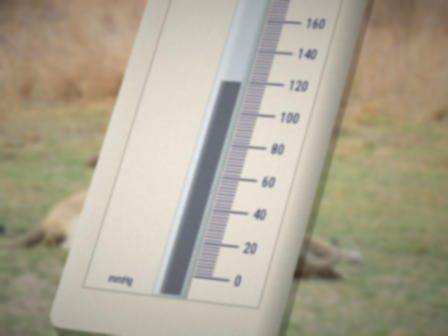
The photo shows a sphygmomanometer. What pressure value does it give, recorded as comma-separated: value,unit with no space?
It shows 120,mmHg
